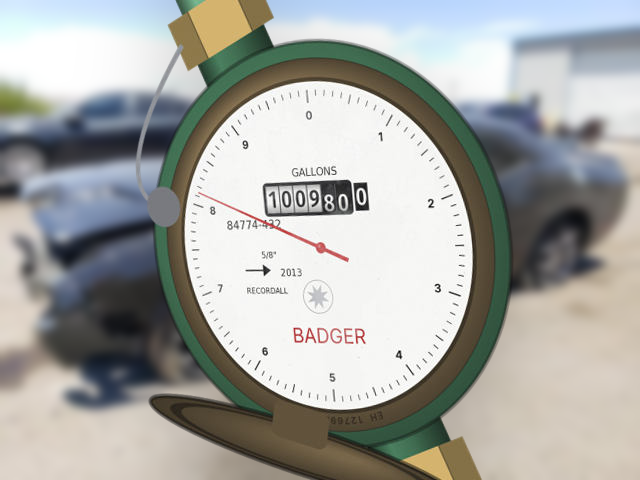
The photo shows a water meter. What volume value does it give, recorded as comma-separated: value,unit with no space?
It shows 1009798.1,gal
